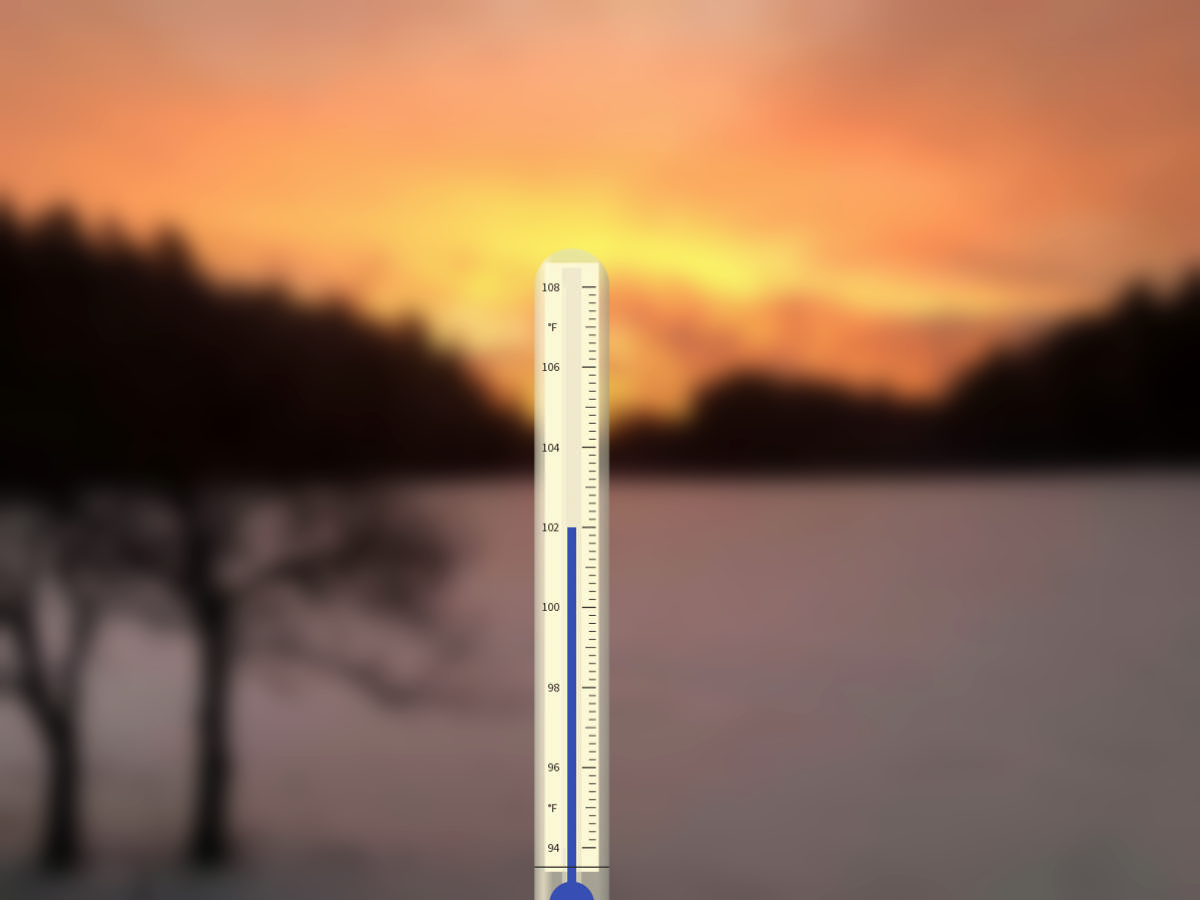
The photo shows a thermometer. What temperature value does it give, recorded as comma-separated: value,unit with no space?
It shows 102,°F
